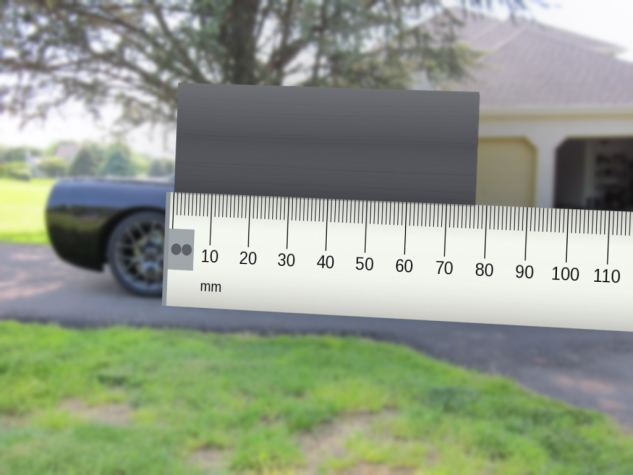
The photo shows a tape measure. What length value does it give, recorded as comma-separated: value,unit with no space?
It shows 77,mm
